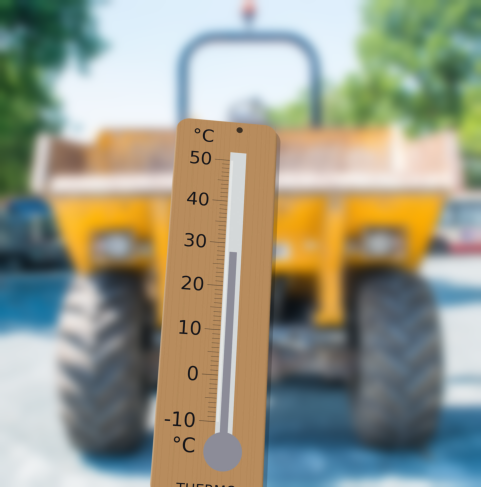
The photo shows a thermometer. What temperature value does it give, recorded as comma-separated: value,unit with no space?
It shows 28,°C
